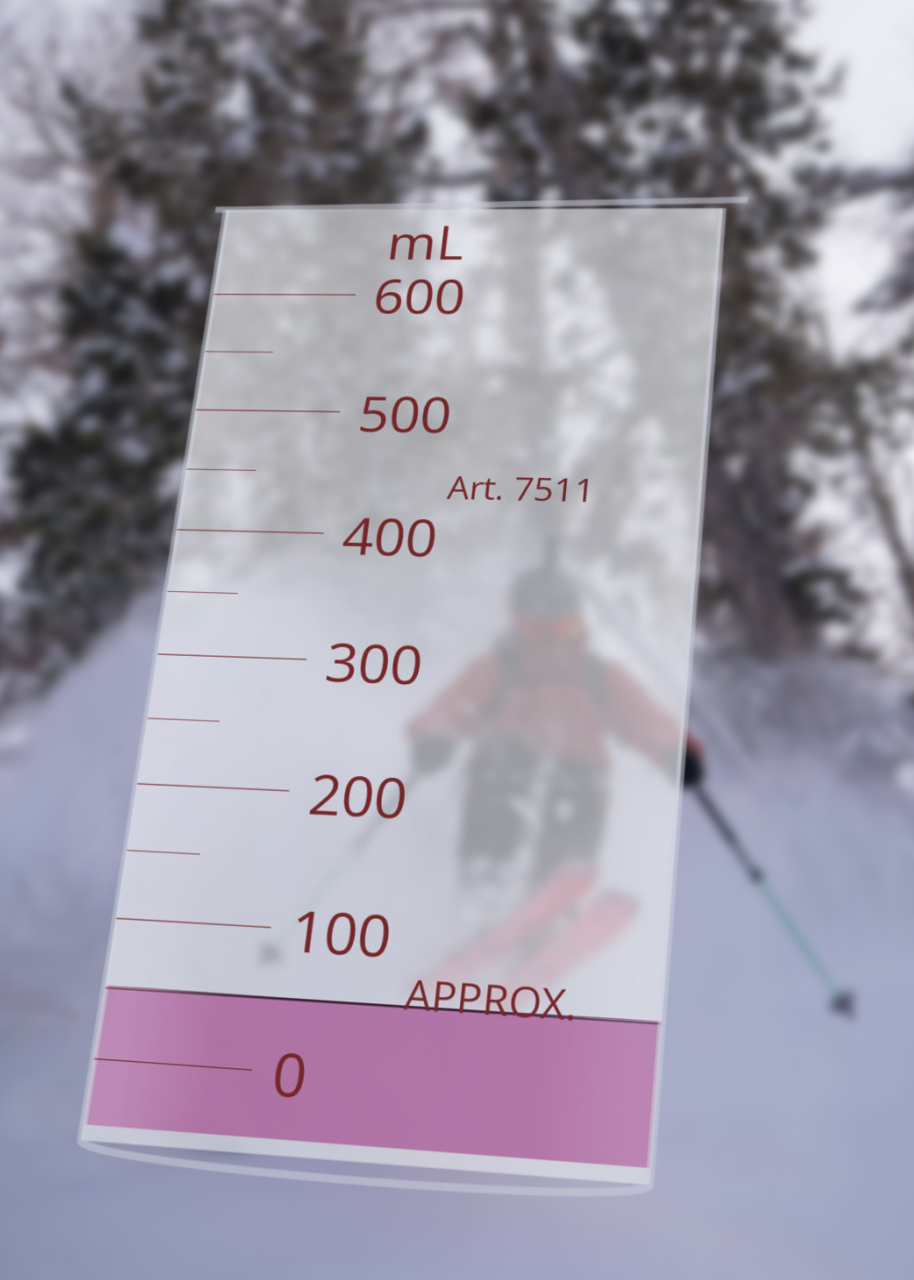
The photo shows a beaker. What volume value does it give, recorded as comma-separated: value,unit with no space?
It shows 50,mL
